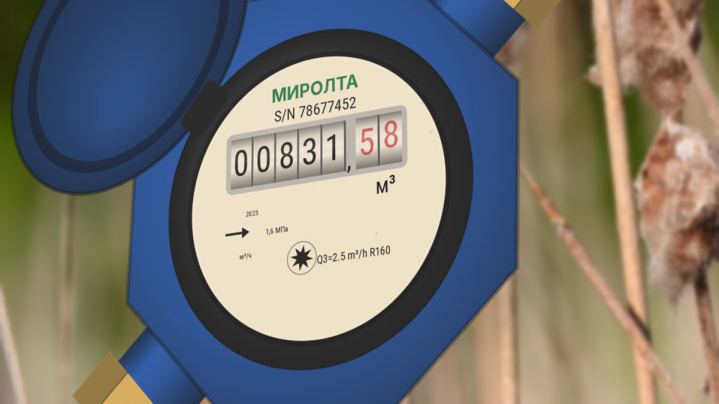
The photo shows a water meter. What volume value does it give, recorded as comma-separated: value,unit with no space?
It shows 831.58,m³
